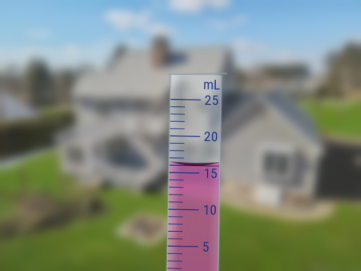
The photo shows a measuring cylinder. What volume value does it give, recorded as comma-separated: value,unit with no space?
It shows 16,mL
